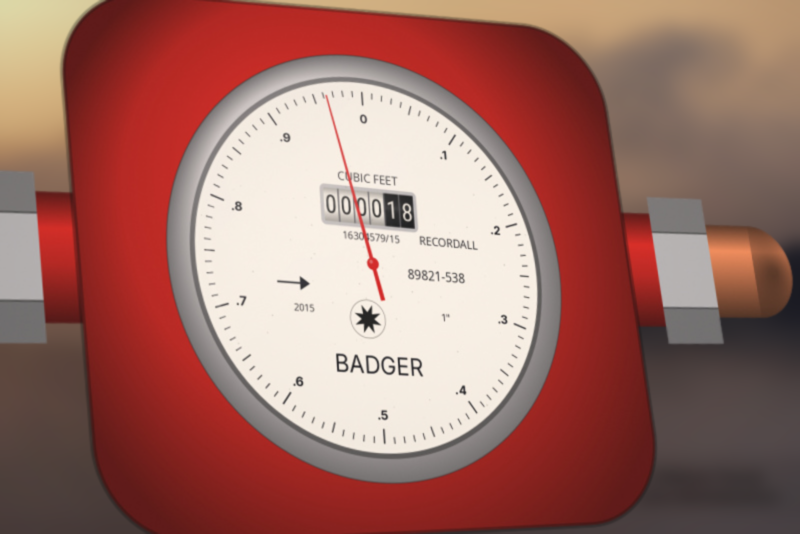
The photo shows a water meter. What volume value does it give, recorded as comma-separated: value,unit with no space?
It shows 17.96,ft³
